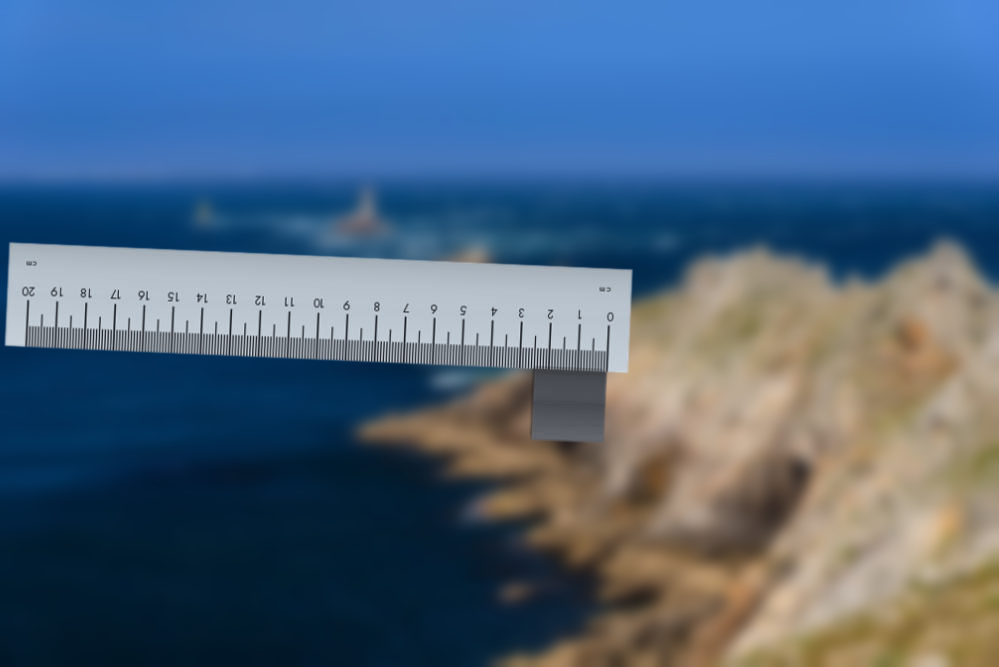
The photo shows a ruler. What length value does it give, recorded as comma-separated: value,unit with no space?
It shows 2.5,cm
